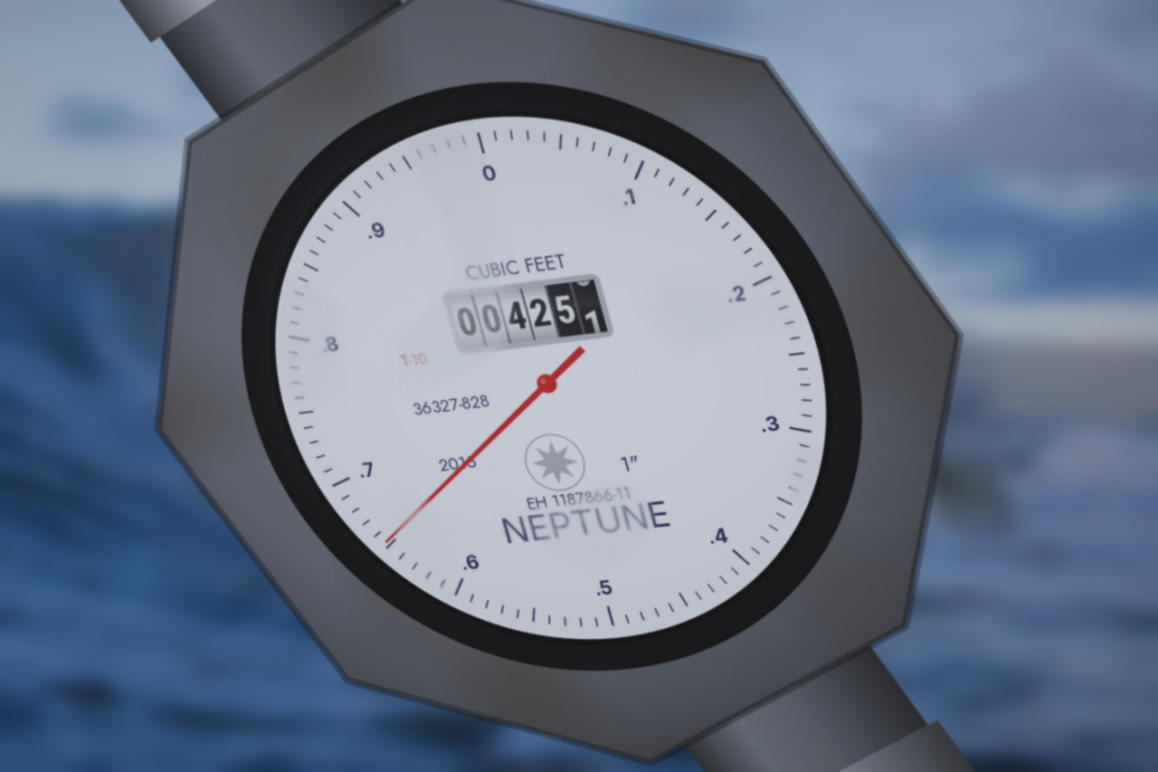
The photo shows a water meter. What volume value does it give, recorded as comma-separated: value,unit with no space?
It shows 4250.65,ft³
